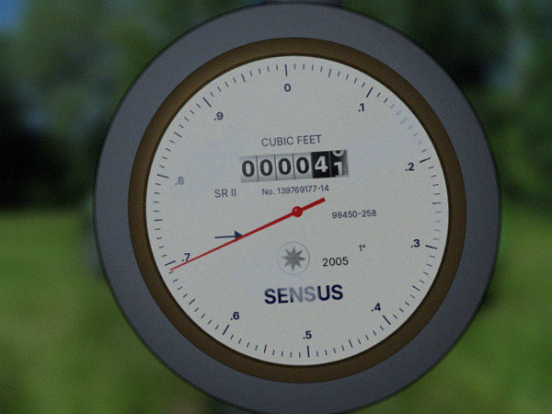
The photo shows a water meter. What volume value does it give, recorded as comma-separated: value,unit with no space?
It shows 40.69,ft³
